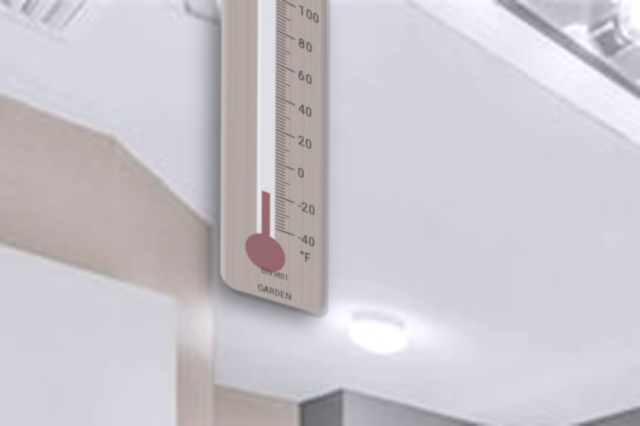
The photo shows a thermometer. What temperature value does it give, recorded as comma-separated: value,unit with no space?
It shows -20,°F
